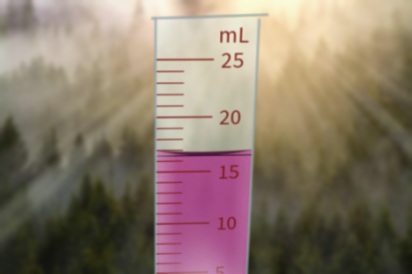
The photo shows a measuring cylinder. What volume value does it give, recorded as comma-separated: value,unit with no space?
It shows 16.5,mL
